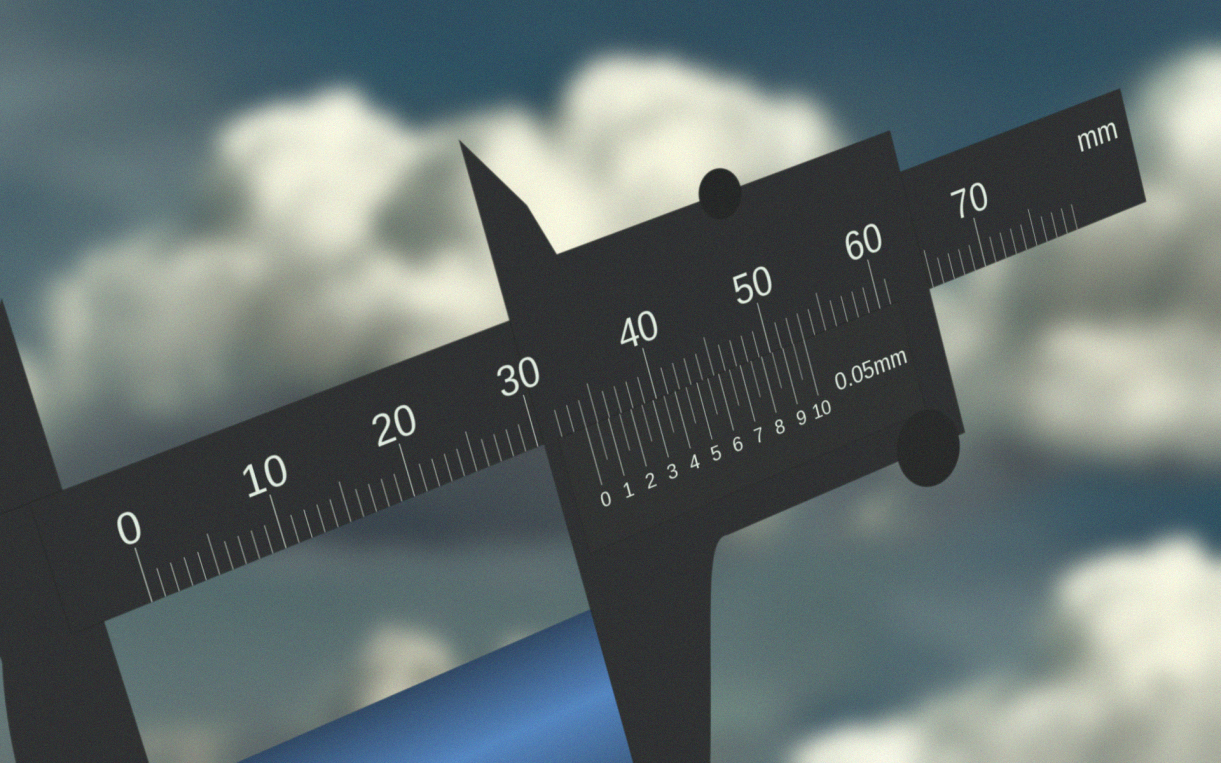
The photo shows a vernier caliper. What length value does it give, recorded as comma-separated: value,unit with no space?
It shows 34.0,mm
